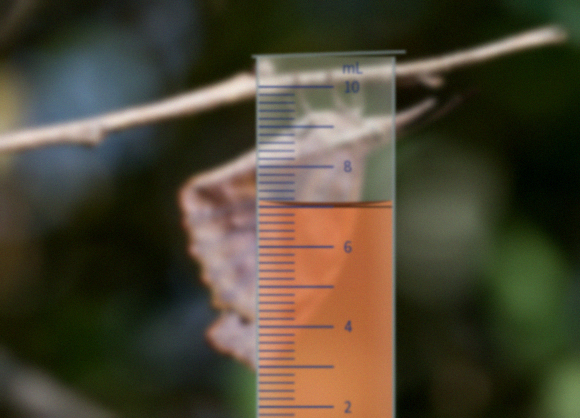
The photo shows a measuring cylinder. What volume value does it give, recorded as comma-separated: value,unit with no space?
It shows 7,mL
